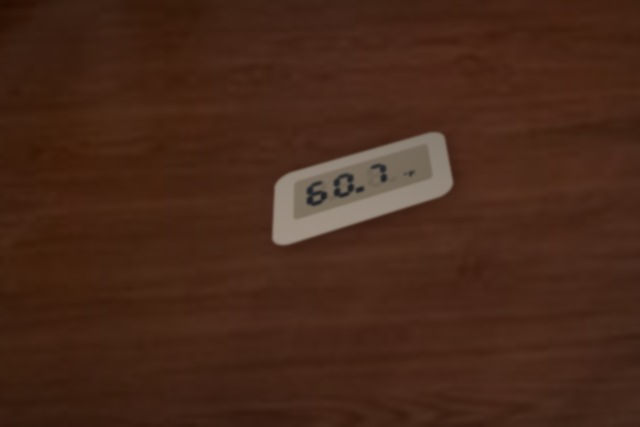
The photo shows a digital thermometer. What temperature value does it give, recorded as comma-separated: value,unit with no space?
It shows 60.7,°F
